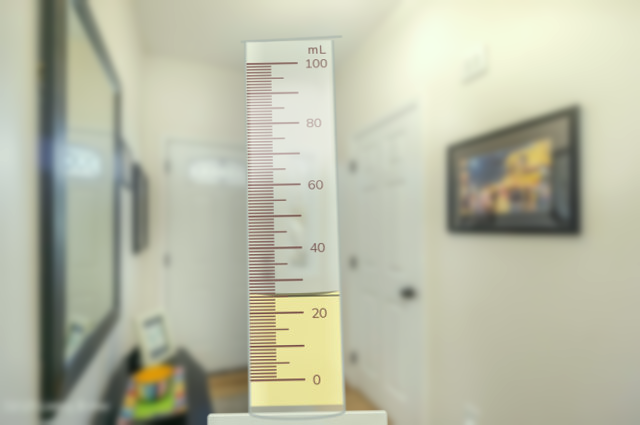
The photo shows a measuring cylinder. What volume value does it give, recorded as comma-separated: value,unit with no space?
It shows 25,mL
